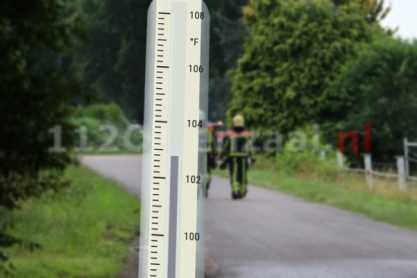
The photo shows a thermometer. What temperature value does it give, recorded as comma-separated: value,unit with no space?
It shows 102.8,°F
